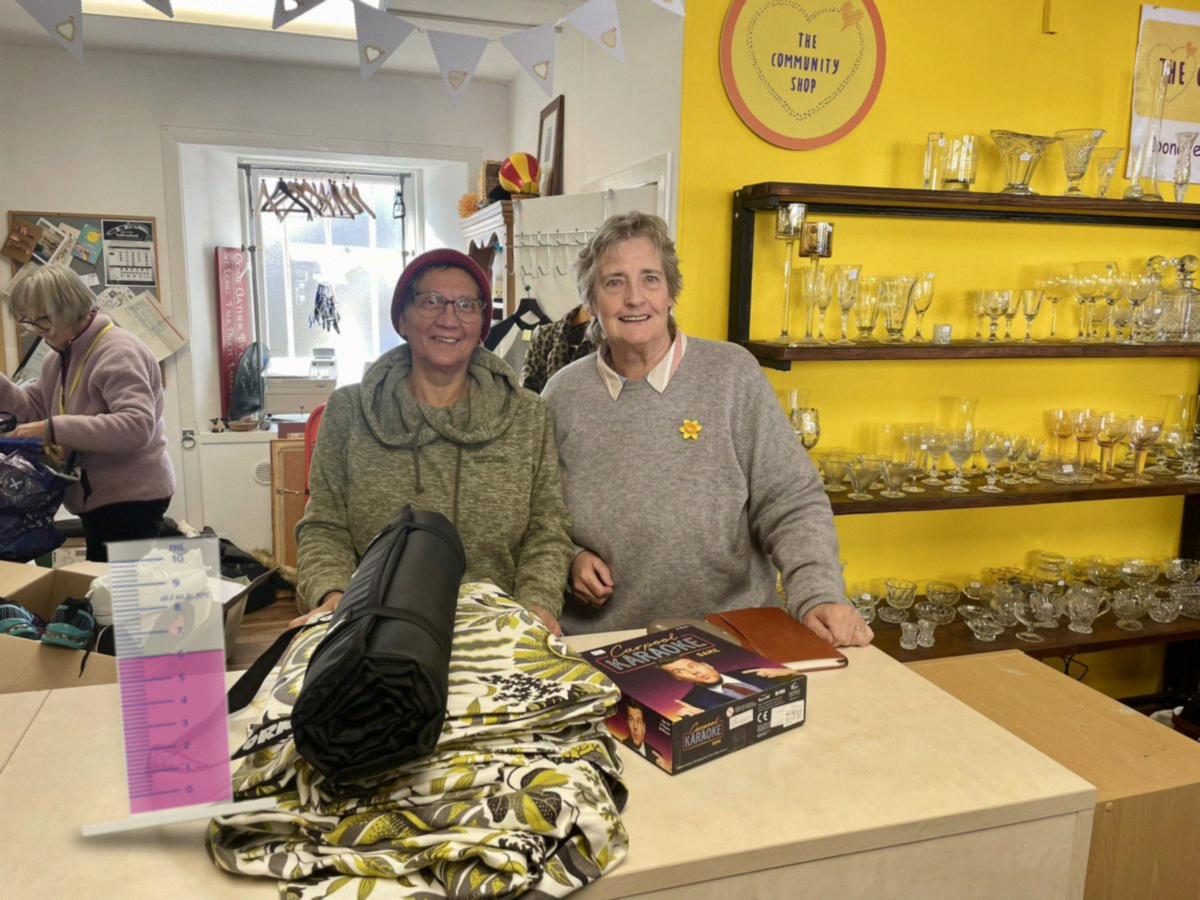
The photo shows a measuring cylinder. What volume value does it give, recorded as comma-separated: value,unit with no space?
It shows 6,mL
